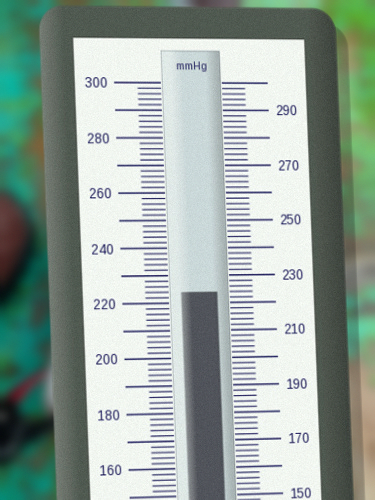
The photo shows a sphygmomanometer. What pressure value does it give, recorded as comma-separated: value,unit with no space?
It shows 224,mmHg
